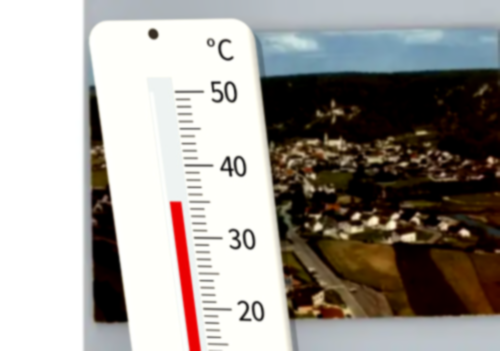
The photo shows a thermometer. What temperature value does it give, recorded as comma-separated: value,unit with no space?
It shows 35,°C
